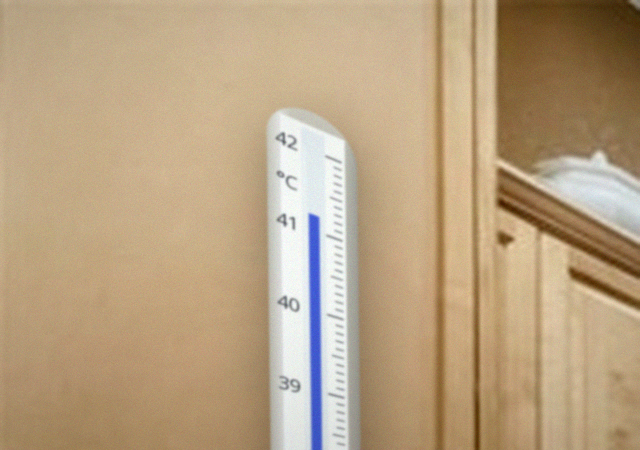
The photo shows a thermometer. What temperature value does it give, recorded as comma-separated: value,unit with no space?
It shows 41.2,°C
